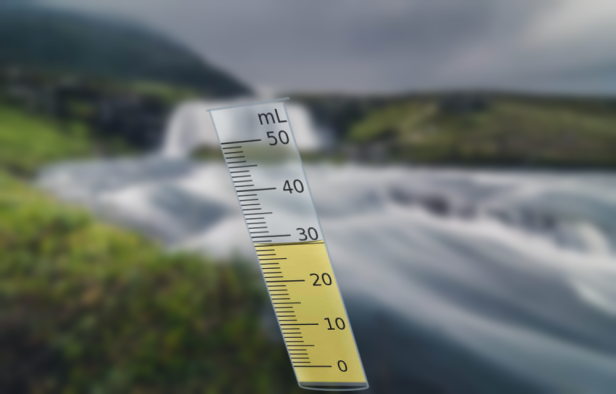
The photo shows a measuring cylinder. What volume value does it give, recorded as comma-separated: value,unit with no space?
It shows 28,mL
